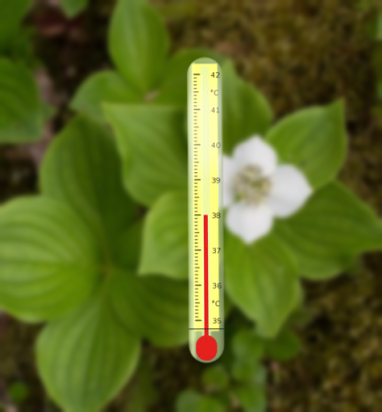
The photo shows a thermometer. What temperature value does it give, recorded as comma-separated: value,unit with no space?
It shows 38,°C
